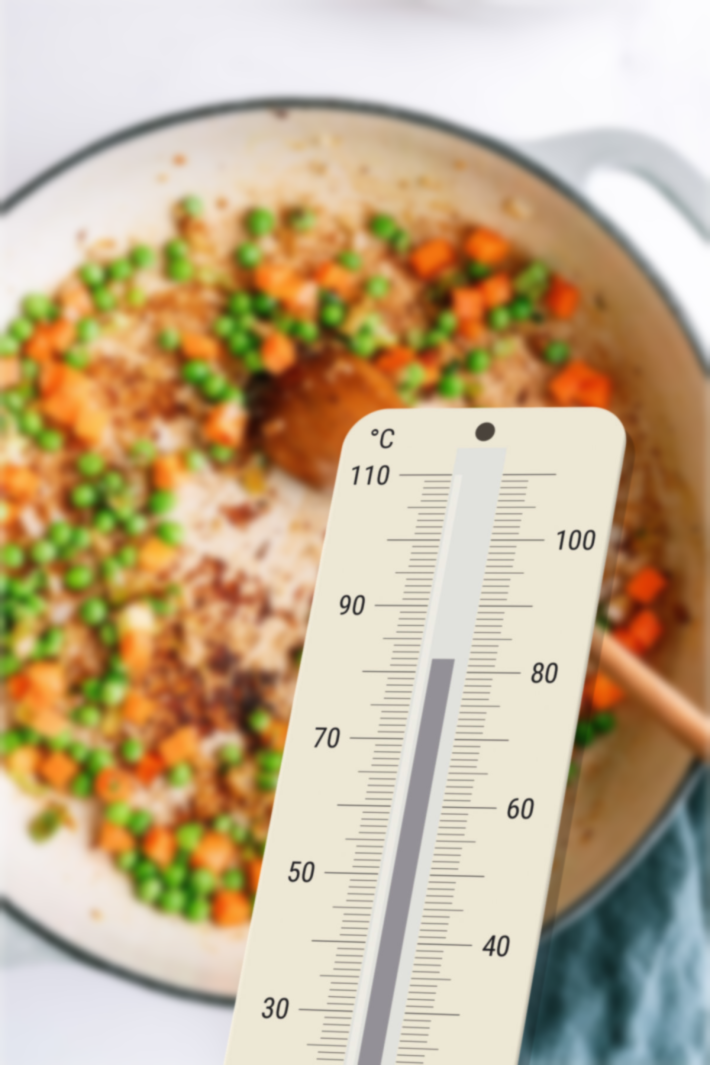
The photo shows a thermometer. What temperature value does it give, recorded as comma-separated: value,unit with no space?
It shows 82,°C
